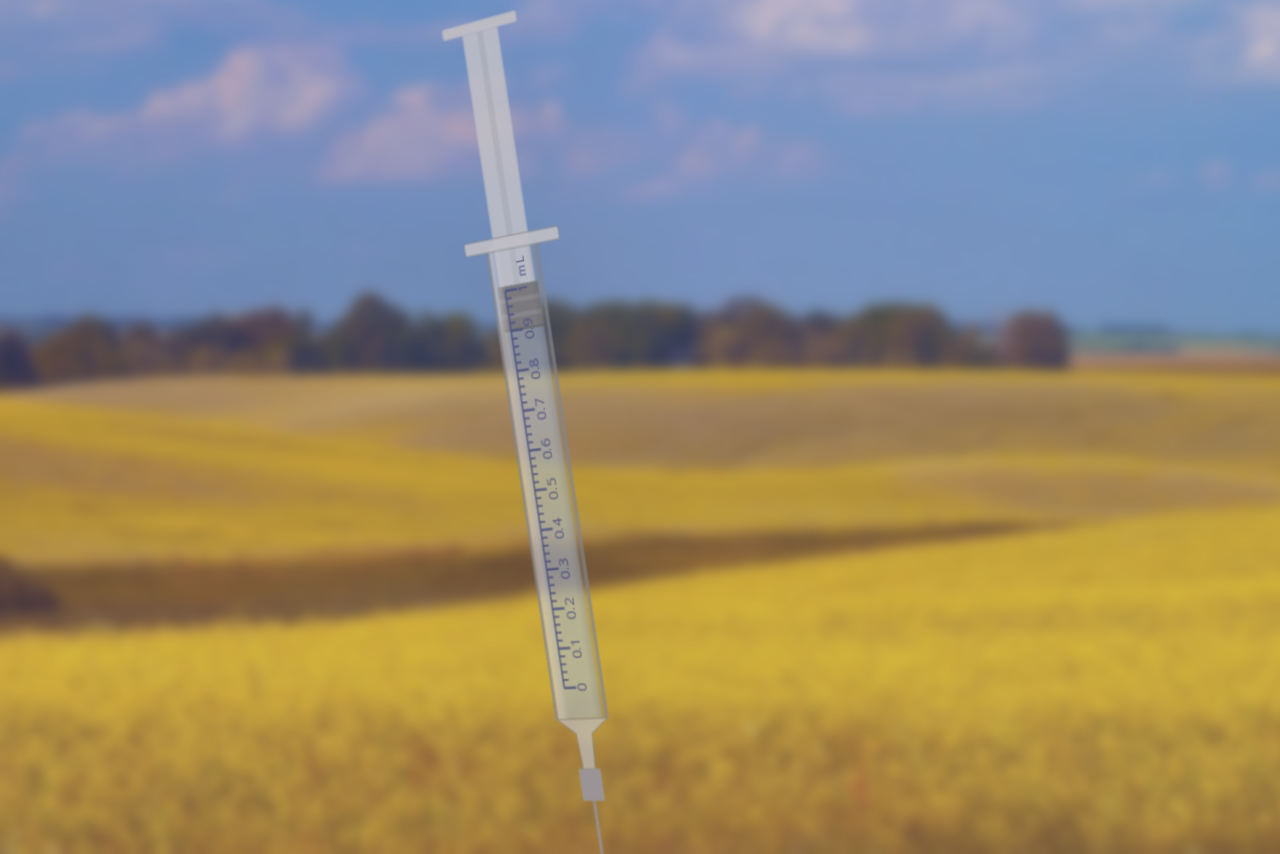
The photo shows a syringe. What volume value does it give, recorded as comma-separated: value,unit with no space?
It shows 0.9,mL
